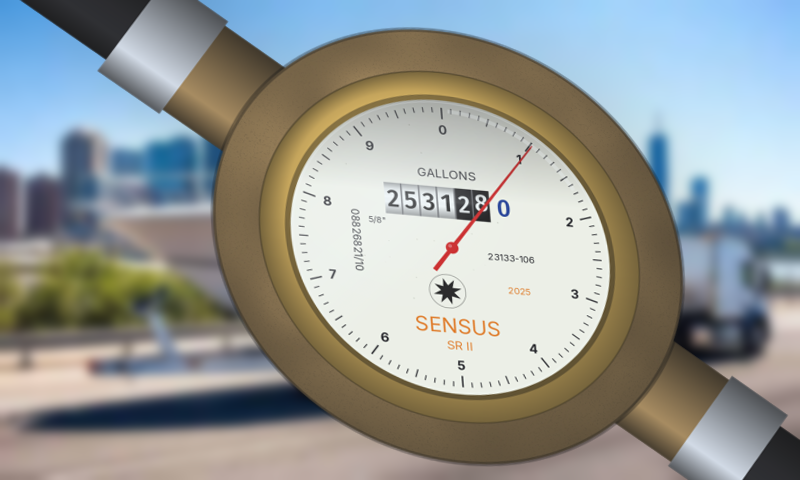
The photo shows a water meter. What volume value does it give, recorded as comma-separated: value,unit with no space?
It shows 2531281.0,gal
